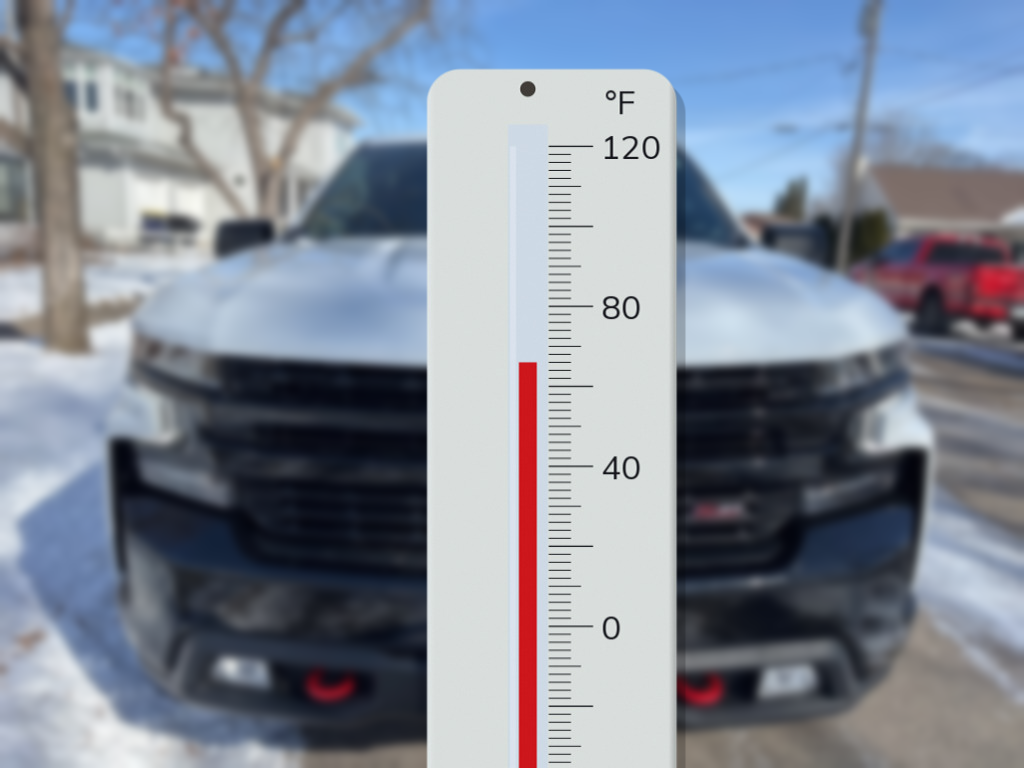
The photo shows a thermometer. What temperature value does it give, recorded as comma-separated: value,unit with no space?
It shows 66,°F
